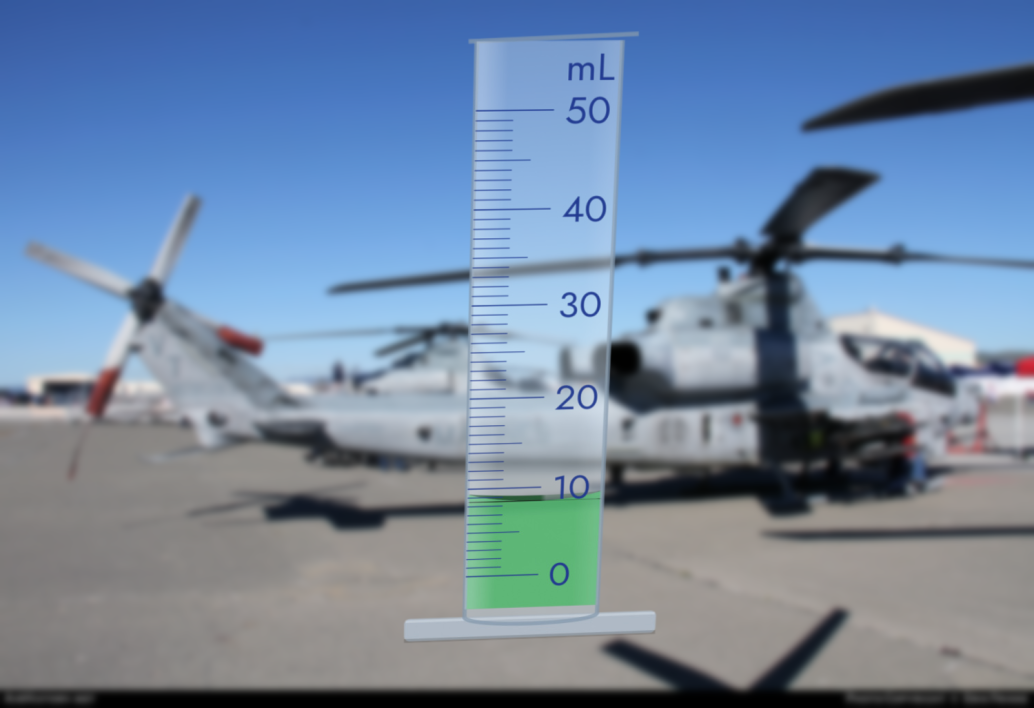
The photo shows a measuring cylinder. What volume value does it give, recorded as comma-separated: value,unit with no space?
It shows 8.5,mL
